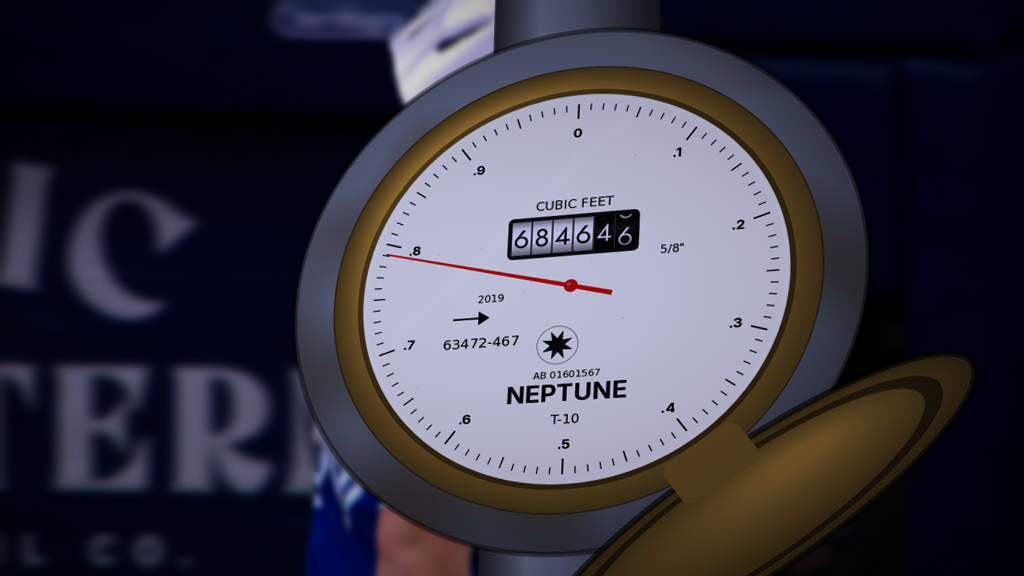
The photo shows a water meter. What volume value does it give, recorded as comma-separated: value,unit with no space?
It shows 684645.79,ft³
